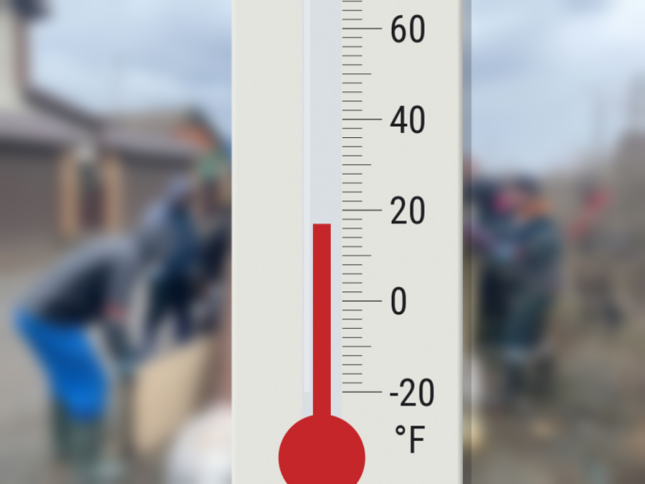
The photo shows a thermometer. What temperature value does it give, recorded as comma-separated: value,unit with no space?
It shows 17,°F
